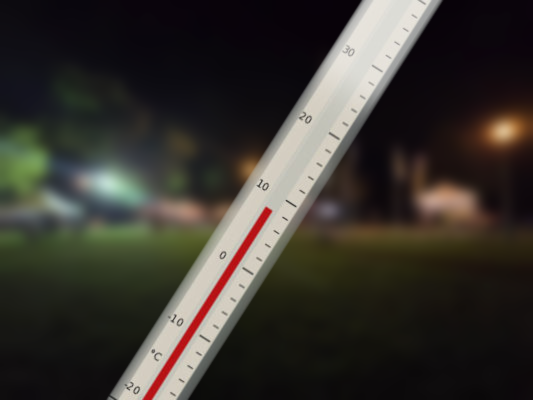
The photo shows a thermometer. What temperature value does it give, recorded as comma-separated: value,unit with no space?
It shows 8,°C
